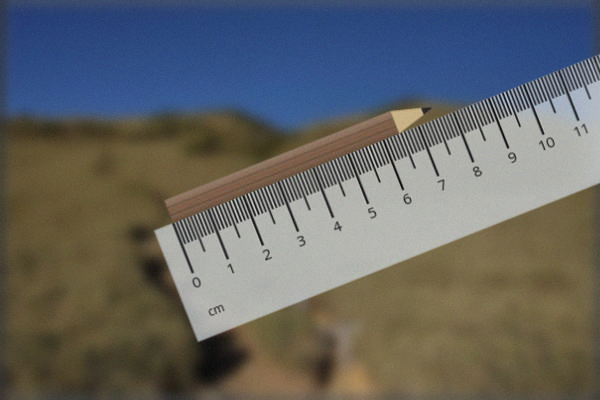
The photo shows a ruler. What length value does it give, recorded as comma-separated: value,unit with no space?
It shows 7.5,cm
